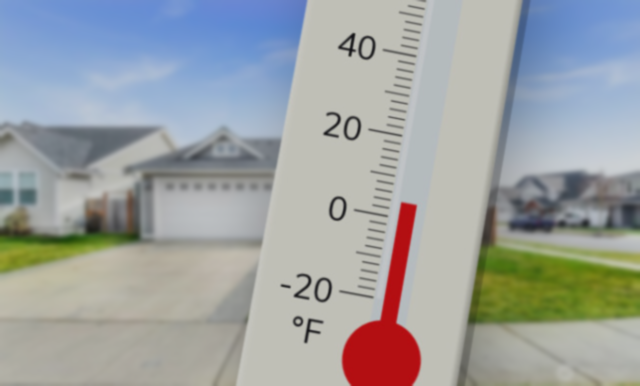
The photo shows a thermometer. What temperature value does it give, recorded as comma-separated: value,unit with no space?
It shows 4,°F
